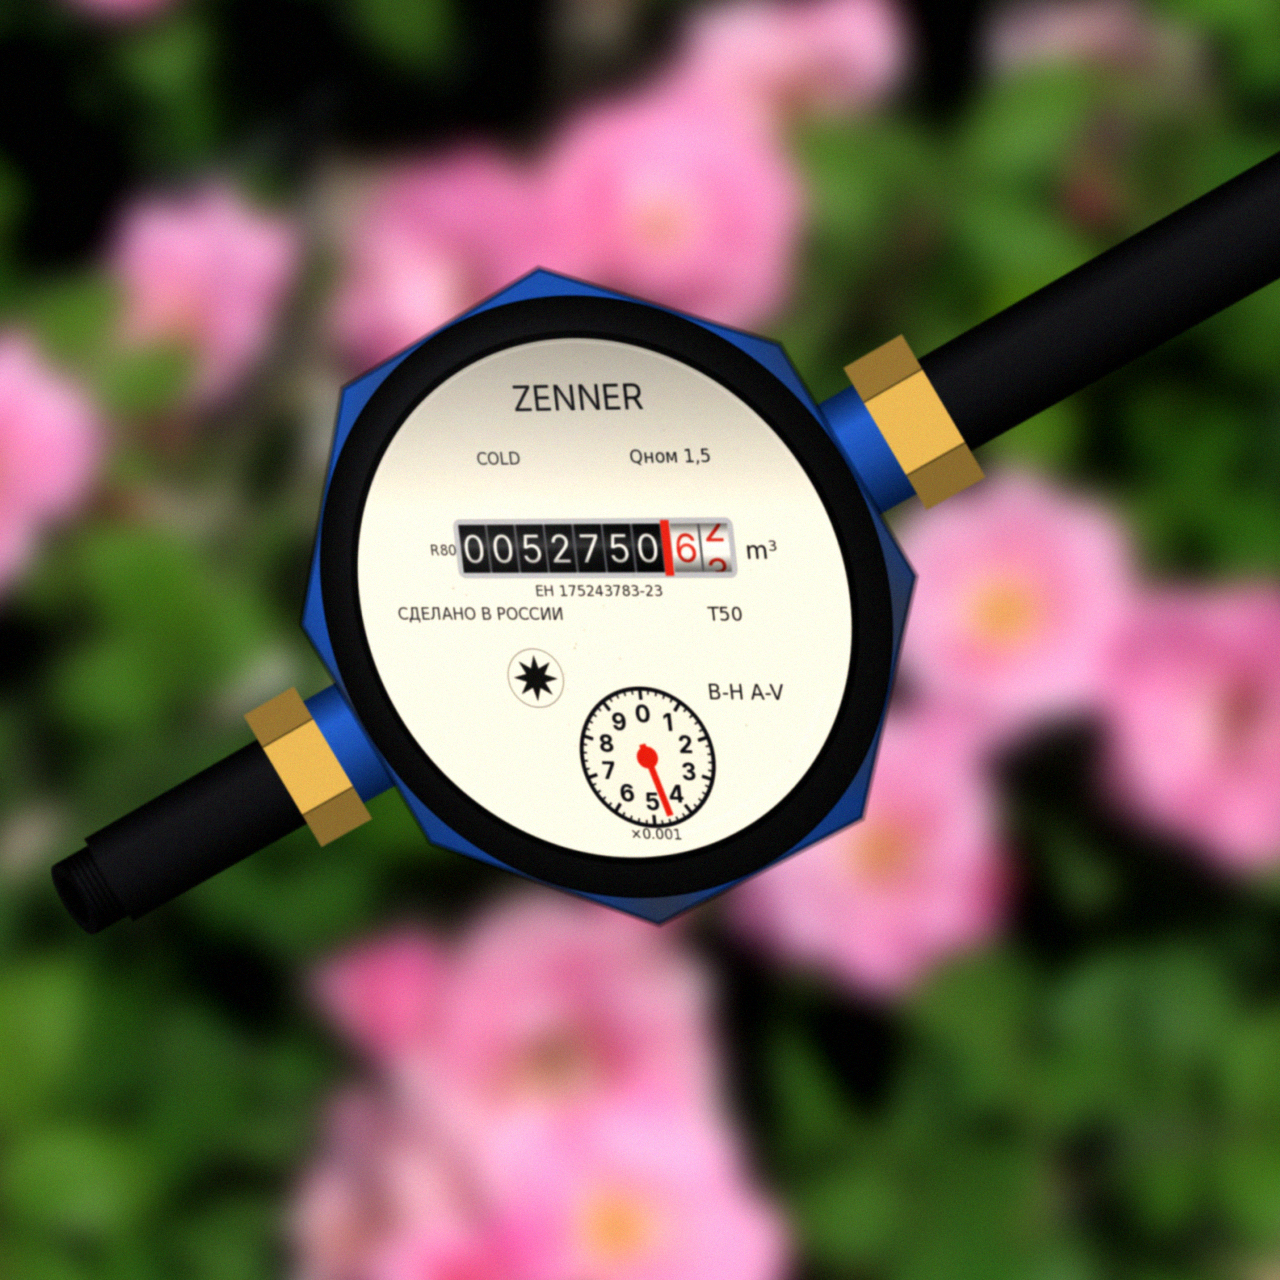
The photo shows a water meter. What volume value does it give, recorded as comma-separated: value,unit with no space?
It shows 52750.624,m³
